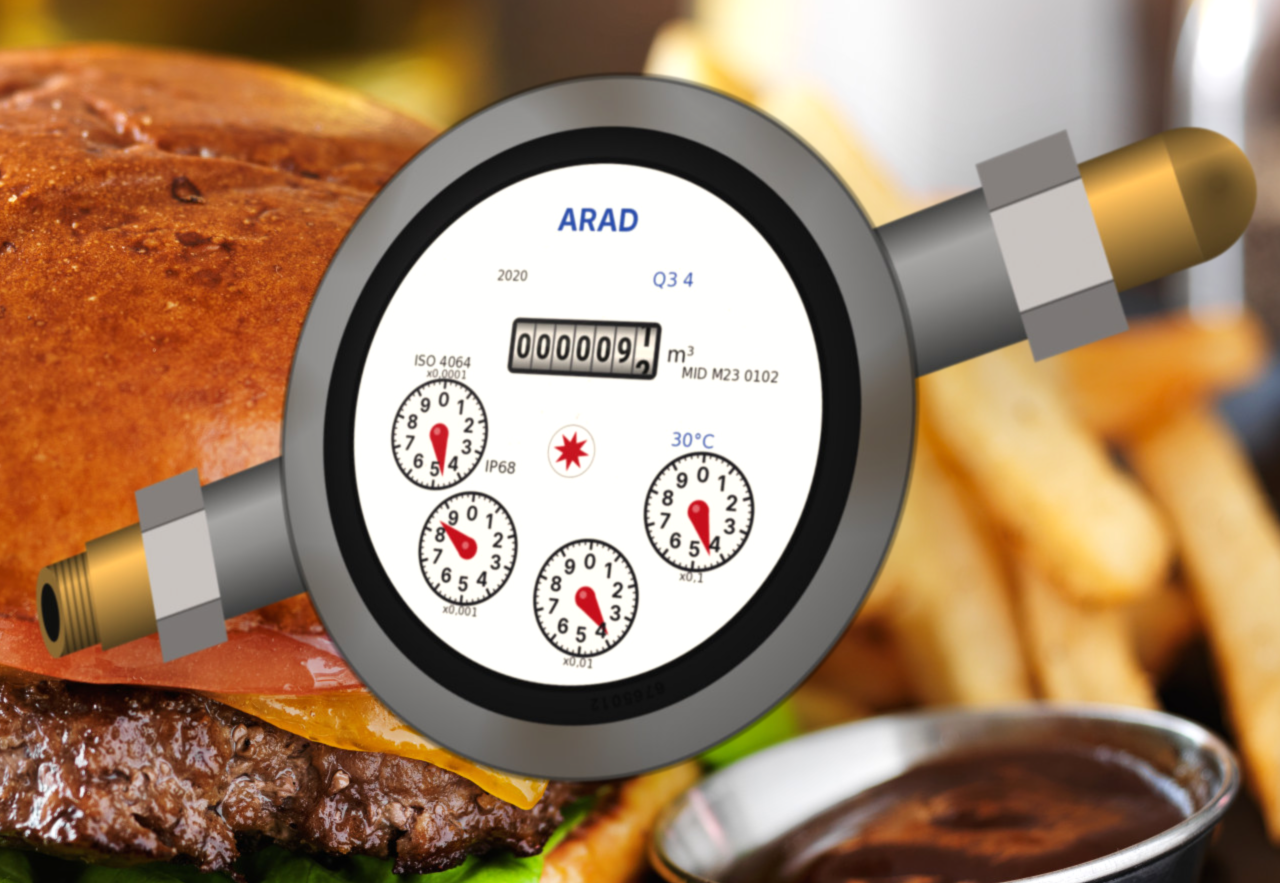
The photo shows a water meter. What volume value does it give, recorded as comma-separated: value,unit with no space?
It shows 91.4384,m³
